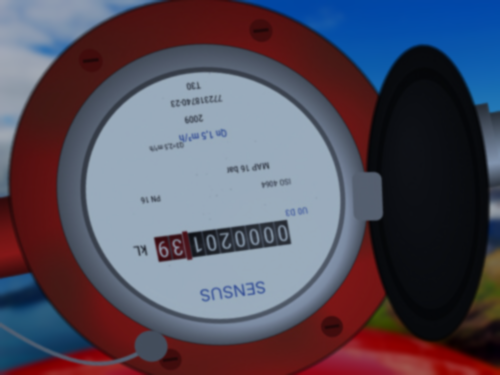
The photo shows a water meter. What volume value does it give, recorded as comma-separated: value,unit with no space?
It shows 201.39,kL
